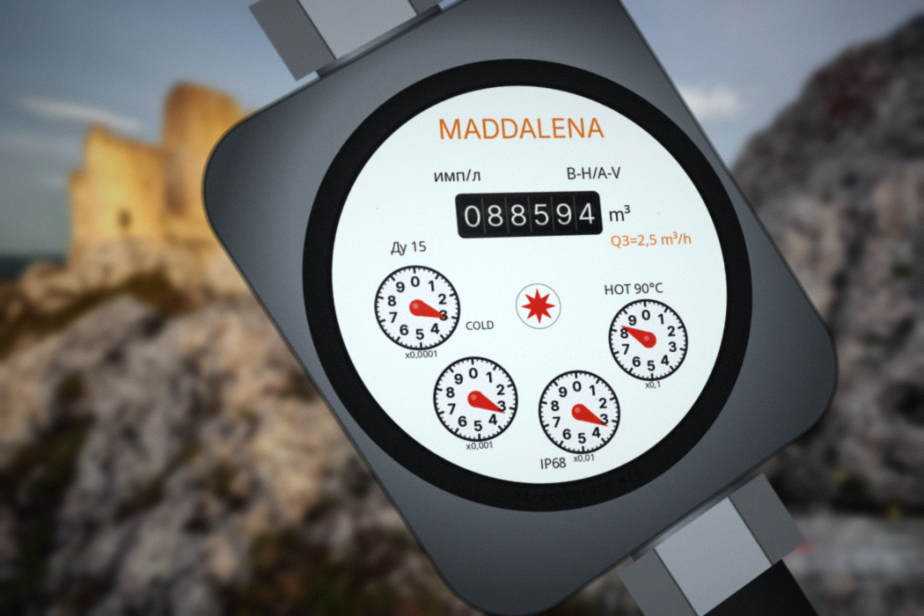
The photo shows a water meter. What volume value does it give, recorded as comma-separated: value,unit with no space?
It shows 88594.8333,m³
